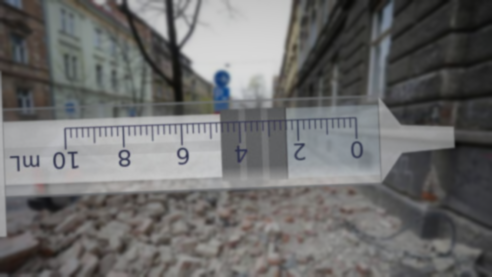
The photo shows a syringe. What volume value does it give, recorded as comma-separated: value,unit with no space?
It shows 2.4,mL
